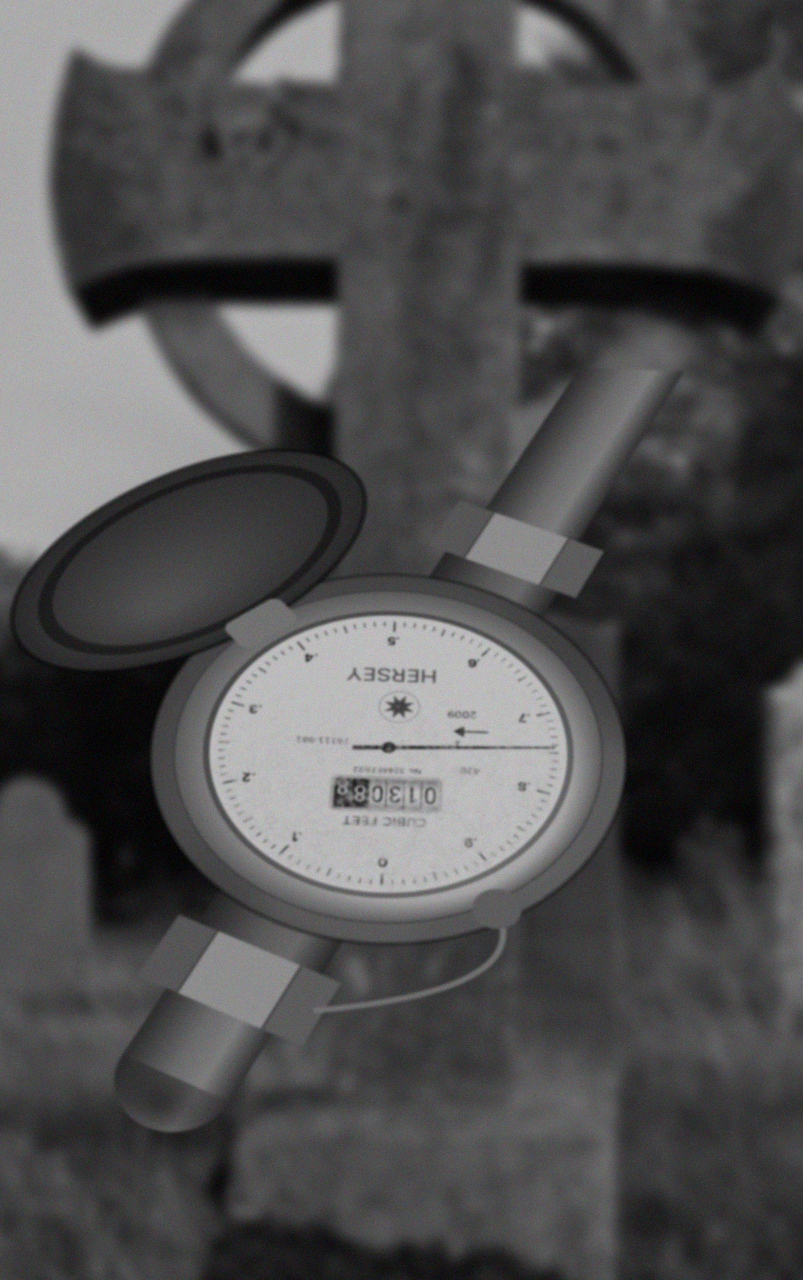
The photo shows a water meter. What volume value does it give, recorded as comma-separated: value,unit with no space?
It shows 13087.74,ft³
